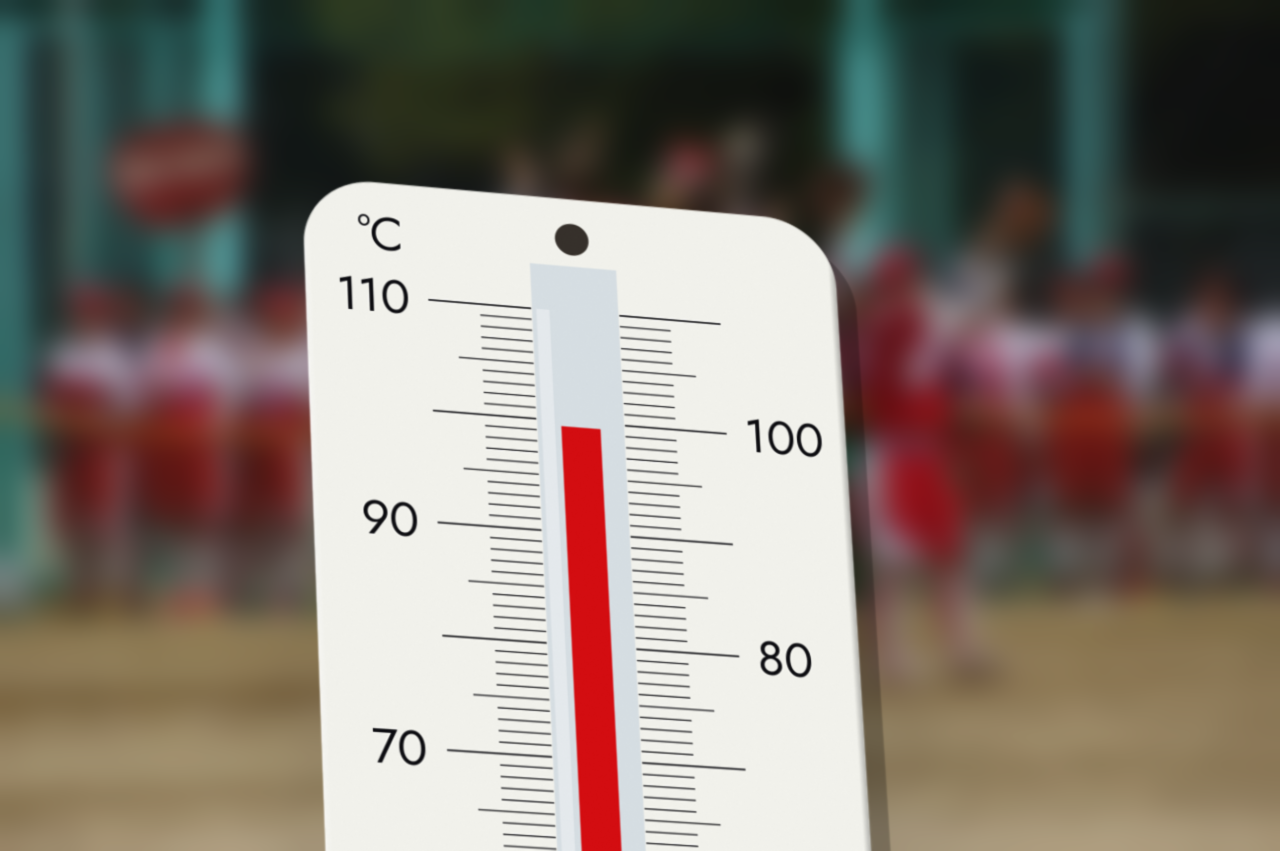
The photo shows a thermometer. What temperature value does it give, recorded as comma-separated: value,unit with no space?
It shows 99.5,°C
